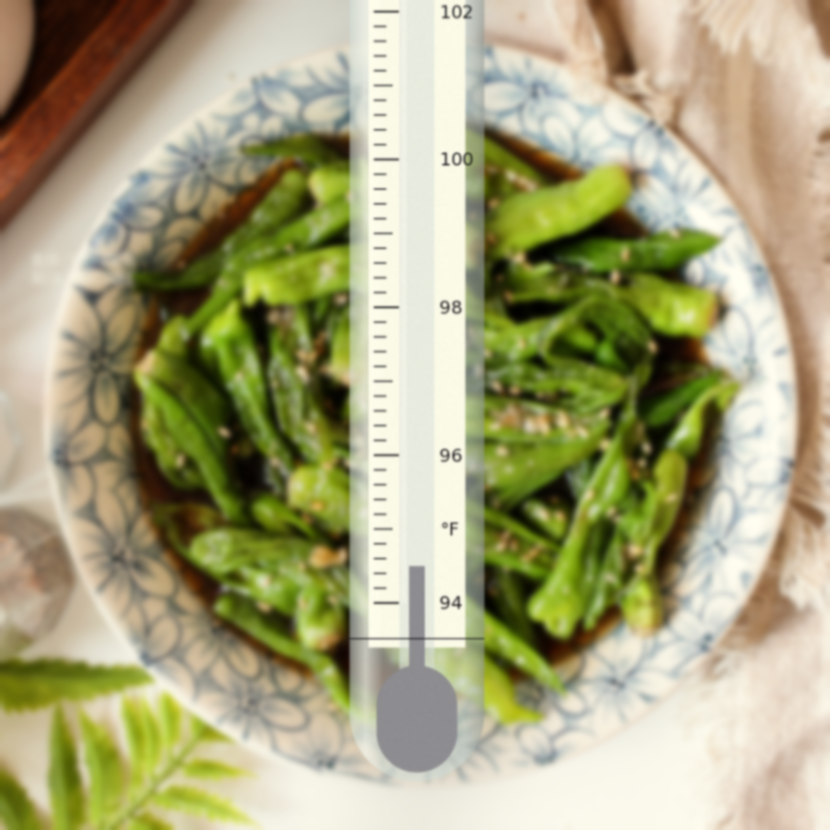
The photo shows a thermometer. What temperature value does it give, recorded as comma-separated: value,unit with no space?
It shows 94.5,°F
